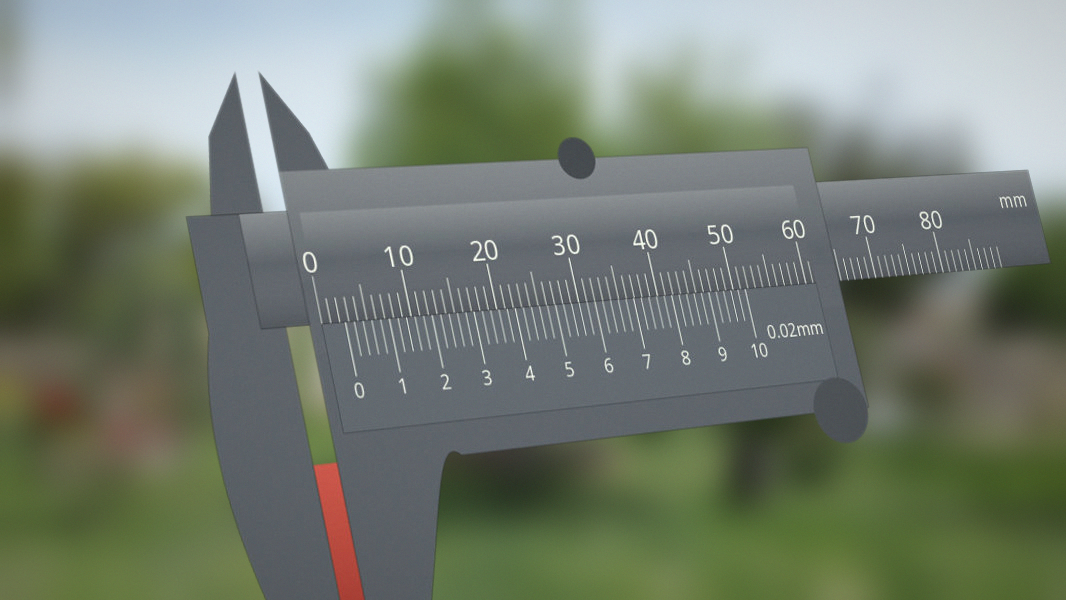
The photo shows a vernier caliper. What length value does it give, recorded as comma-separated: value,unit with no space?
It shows 2.6,mm
